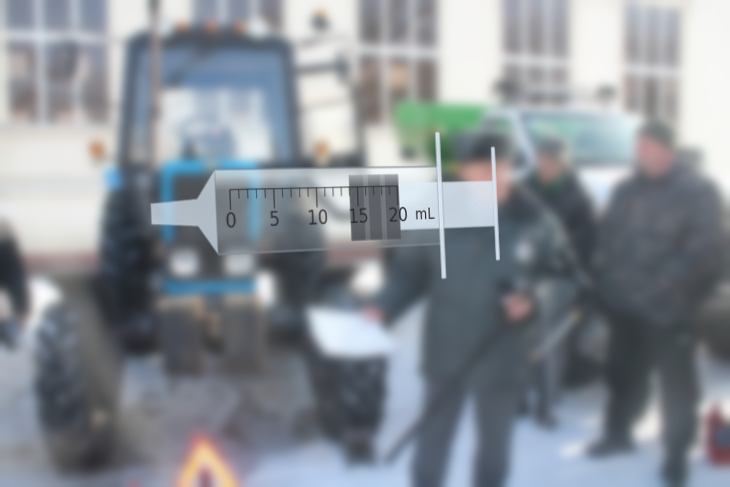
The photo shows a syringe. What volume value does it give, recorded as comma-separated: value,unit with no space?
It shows 14,mL
